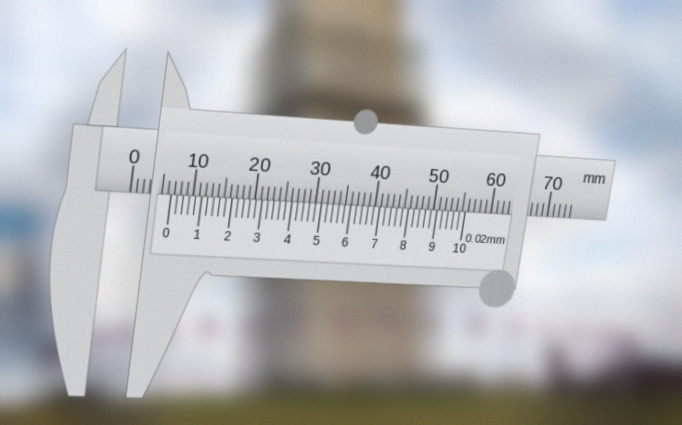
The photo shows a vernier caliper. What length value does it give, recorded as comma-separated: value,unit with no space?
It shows 6.5,mm
